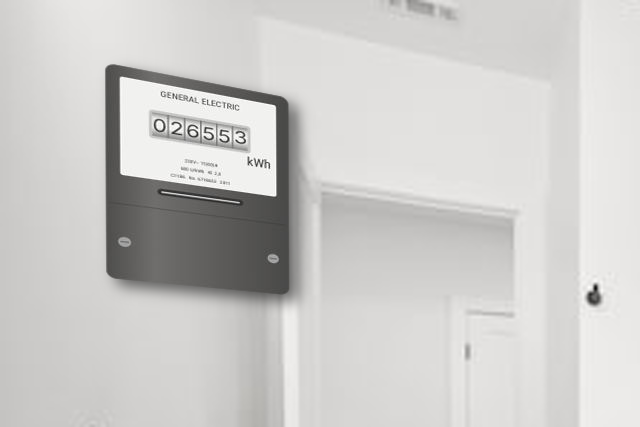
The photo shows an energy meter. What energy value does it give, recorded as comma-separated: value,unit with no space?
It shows 26553,kWh
